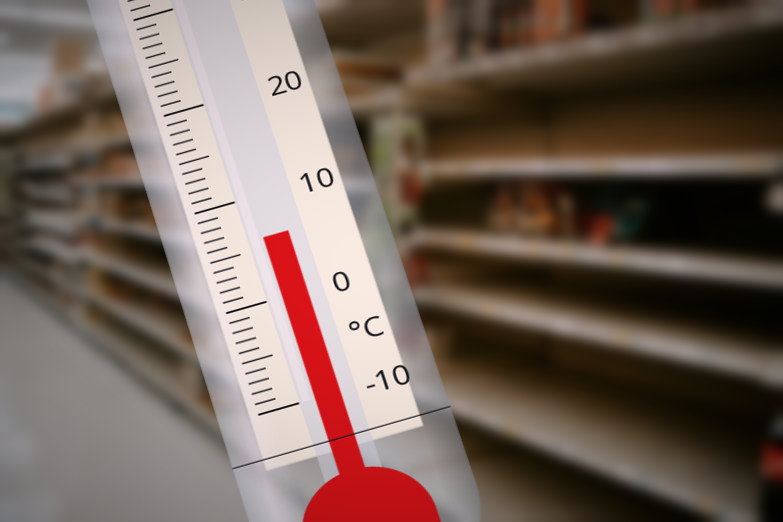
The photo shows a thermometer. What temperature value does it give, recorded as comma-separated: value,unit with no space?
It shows 6,°C
